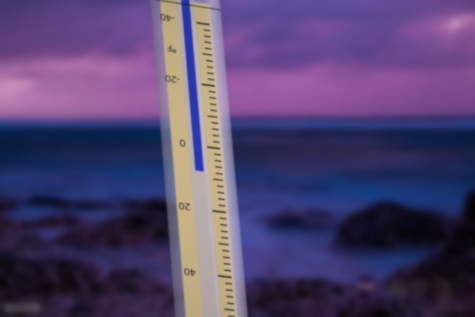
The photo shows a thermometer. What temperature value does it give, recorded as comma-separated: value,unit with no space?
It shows 8,°F
